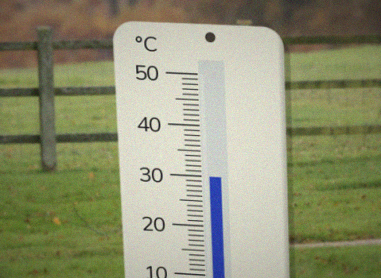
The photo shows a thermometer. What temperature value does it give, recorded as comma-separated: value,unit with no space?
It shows 30,°C
